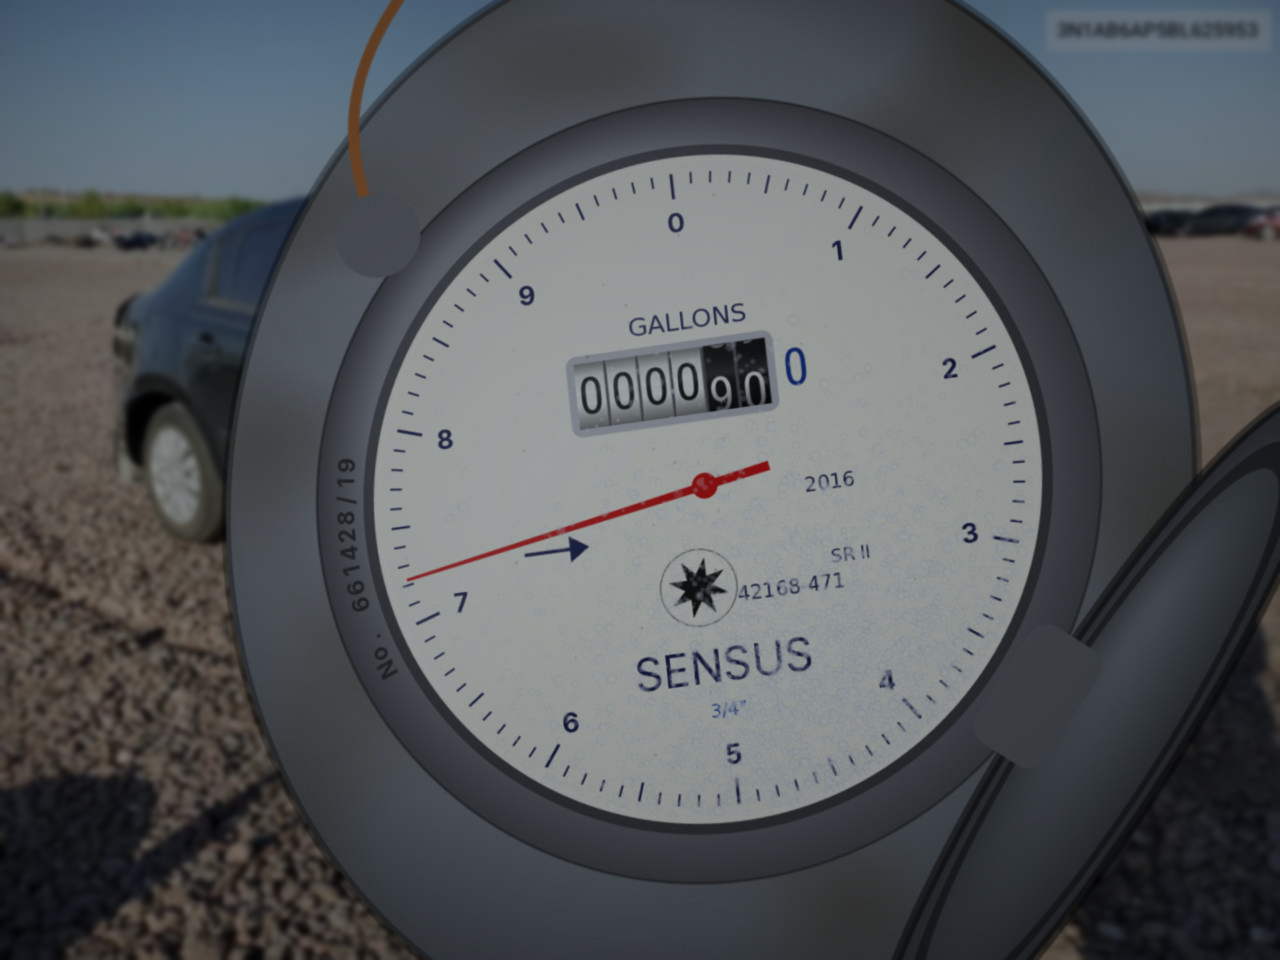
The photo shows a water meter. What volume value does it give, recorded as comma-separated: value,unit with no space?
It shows 897.2,gal
